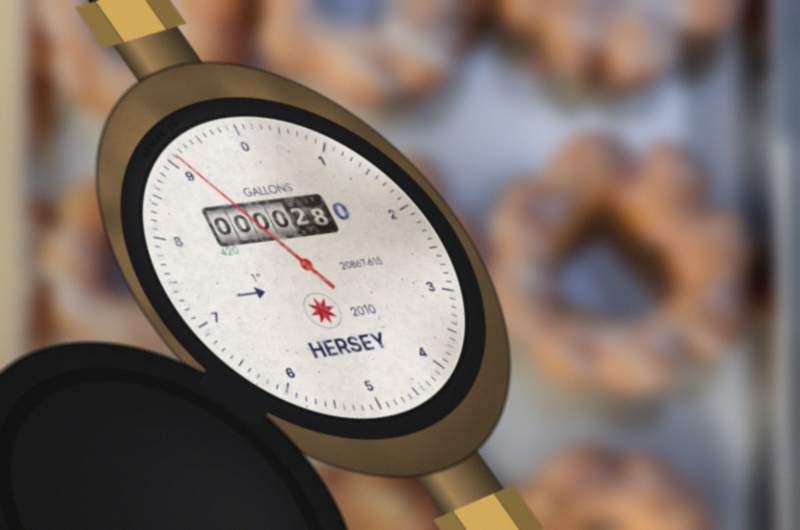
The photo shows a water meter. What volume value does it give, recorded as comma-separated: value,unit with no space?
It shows 279.1,gal
